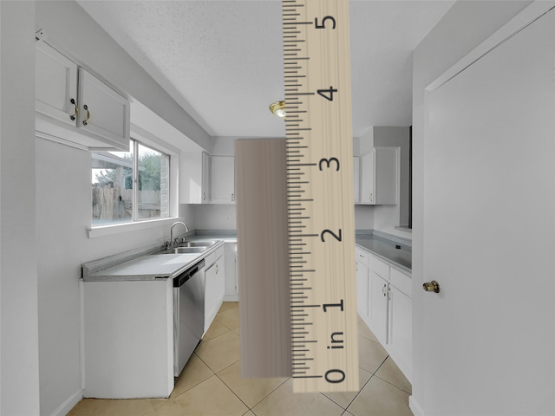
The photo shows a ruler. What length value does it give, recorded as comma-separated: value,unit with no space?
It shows 3.375,in
